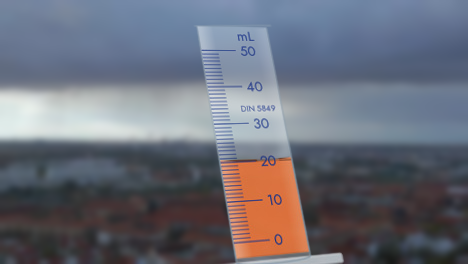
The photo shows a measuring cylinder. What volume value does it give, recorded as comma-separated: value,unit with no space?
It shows 20,mL
